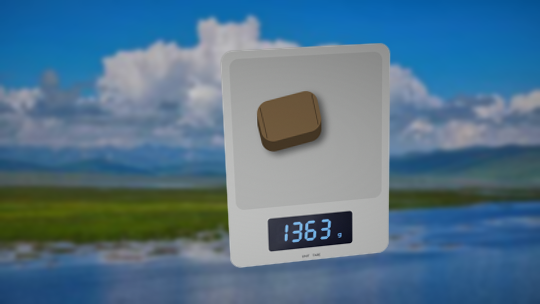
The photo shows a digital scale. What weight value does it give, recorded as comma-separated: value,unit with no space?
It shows 1363,g
